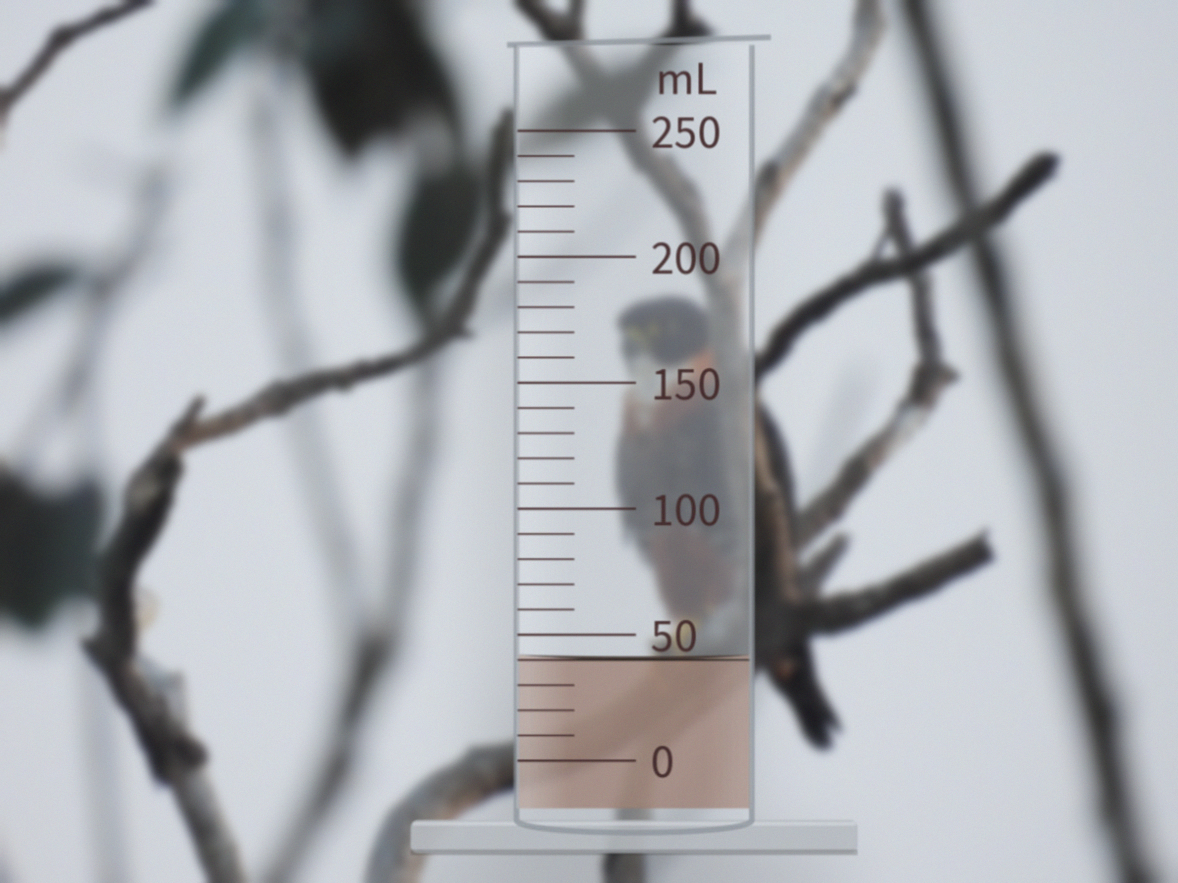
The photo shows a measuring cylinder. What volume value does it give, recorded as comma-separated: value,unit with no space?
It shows 40,mL
